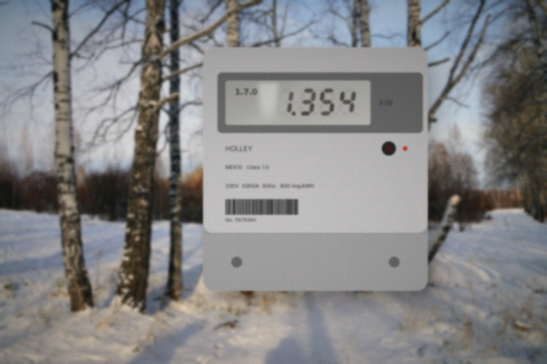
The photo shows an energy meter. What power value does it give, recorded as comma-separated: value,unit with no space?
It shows 1.354,kW
